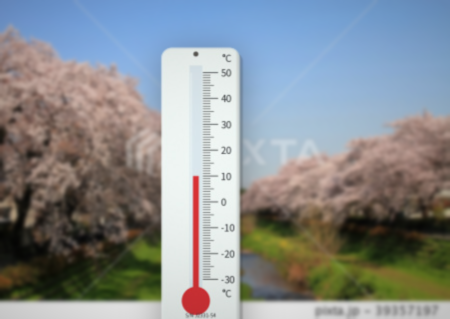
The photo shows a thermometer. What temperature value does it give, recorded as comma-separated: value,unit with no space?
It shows 10,°C
